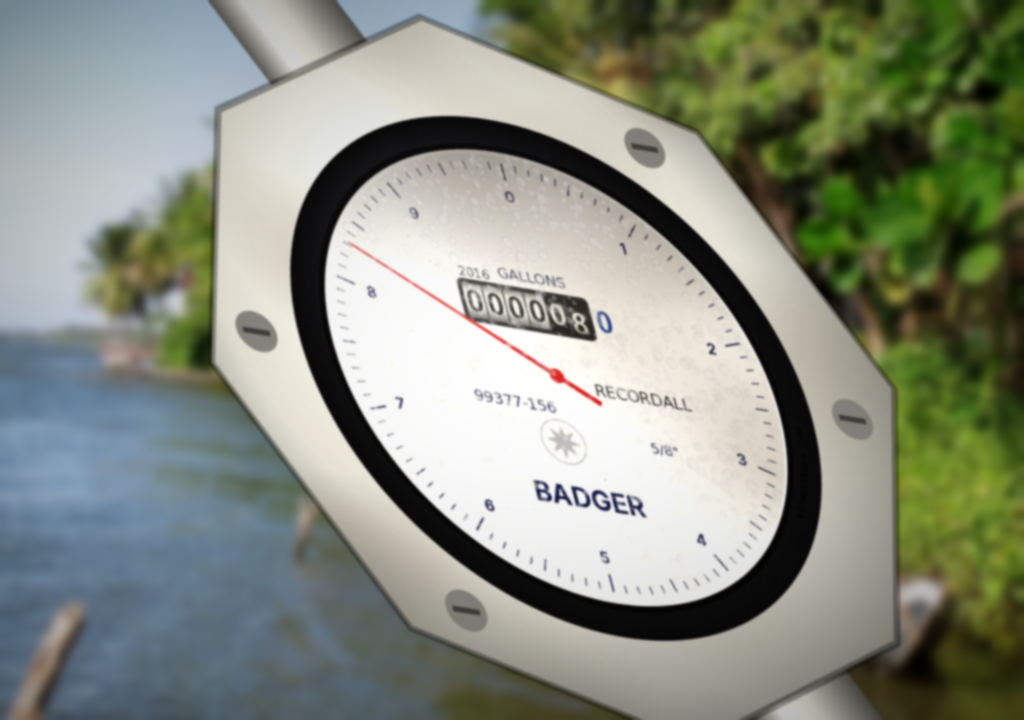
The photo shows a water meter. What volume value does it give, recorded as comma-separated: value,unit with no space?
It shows 78.3,gal
